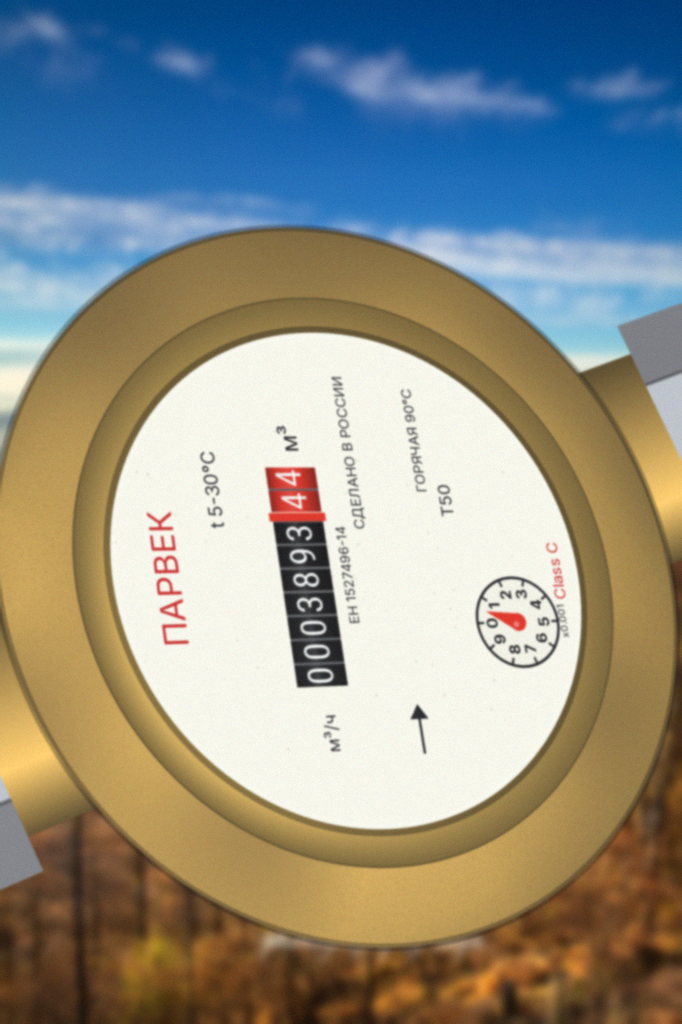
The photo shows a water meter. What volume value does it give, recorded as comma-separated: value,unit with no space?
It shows 3893.440,m³
